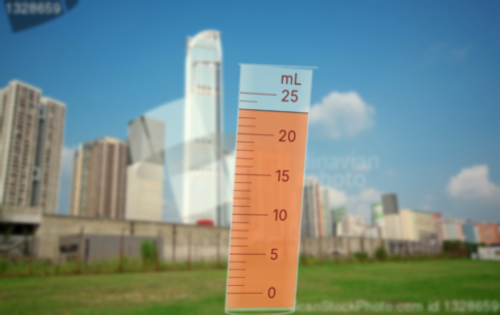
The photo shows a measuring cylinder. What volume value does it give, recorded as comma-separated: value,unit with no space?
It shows 23,mL
